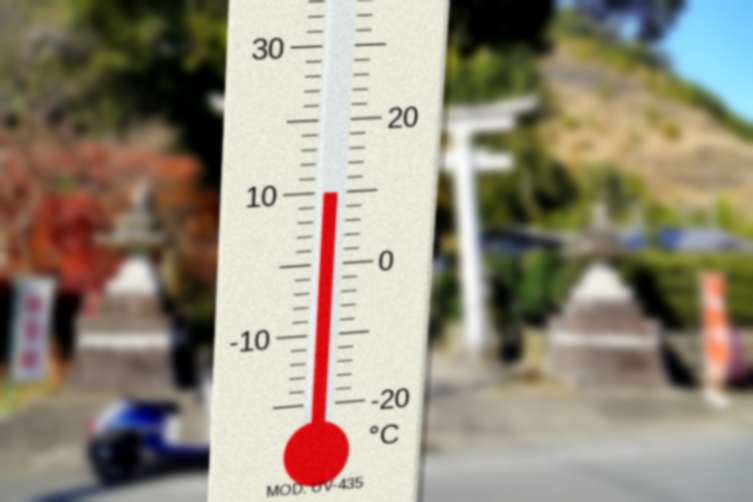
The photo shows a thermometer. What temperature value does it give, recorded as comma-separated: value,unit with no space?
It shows 10,°C
